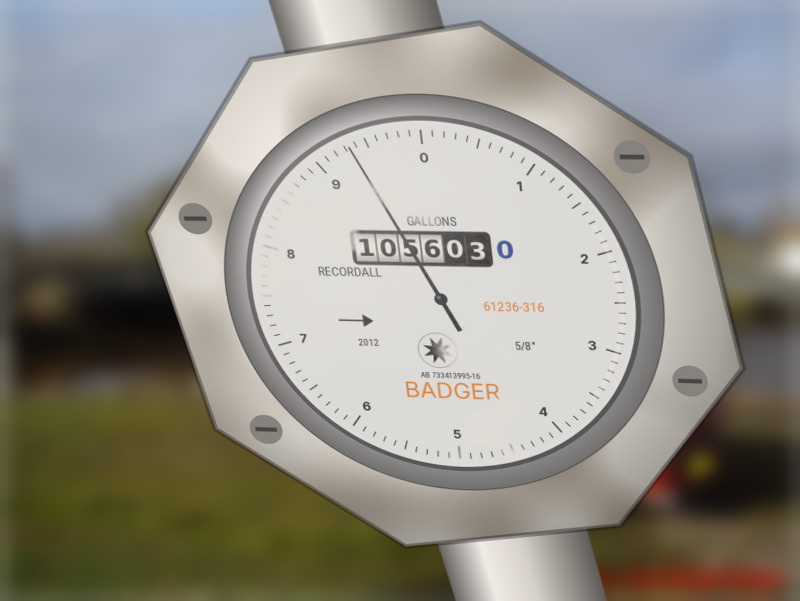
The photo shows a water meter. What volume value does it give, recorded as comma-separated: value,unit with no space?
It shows 1056029.3,gal
